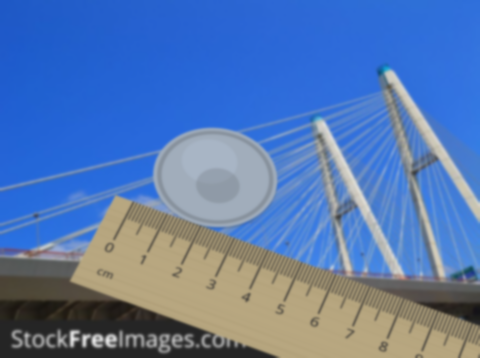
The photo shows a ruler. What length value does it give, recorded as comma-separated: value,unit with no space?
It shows 3.5,cm
